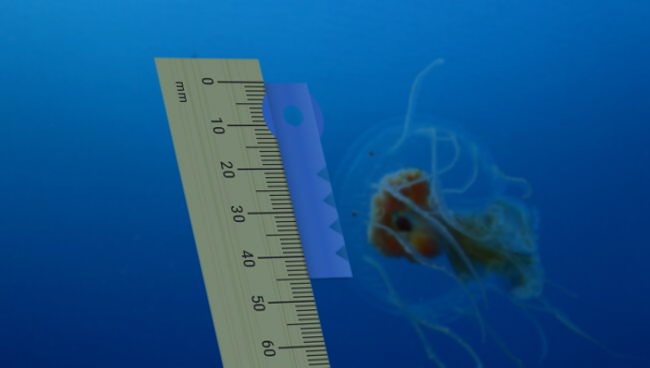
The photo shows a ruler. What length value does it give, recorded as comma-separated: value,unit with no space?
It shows 45,mm
